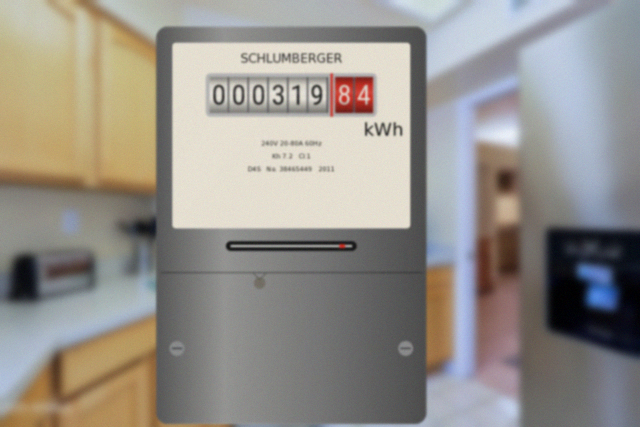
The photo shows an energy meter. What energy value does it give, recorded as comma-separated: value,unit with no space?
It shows 319.84,kWh
